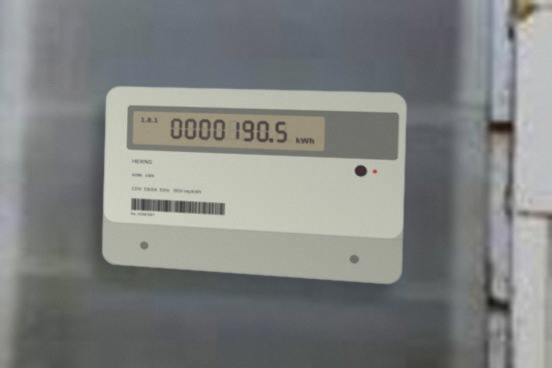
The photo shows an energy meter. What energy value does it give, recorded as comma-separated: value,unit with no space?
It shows 190.5,kWh
